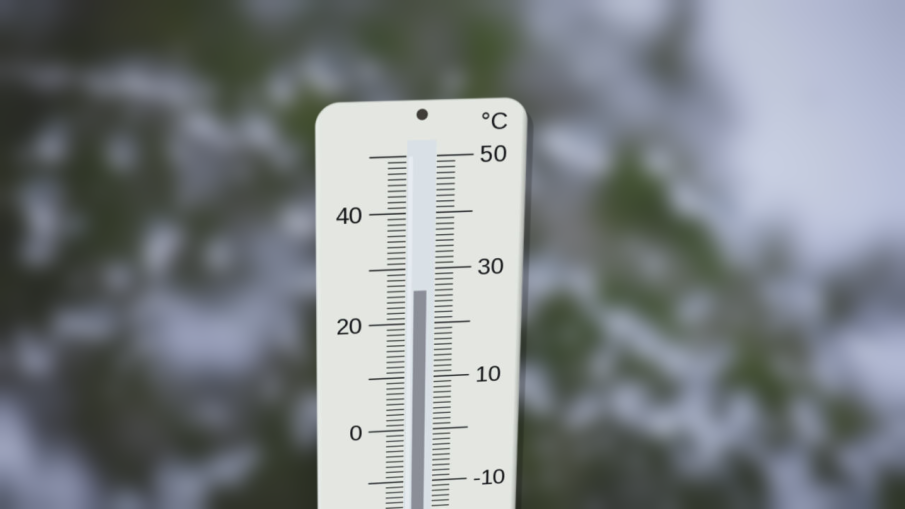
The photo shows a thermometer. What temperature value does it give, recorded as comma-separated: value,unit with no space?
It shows 26,°C
